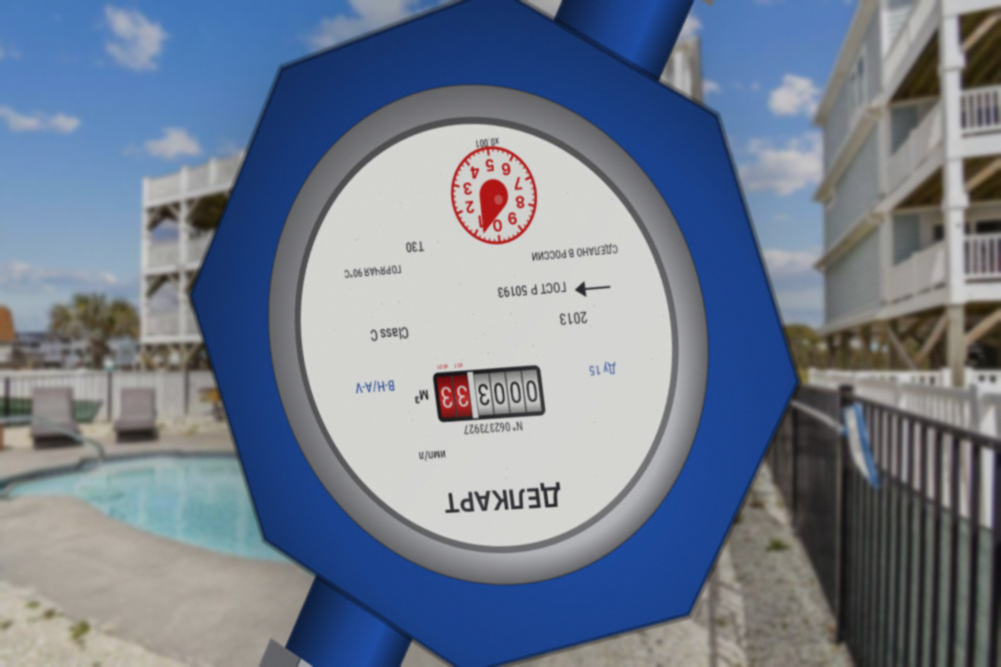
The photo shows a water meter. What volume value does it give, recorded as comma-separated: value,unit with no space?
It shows 3.330,m³
